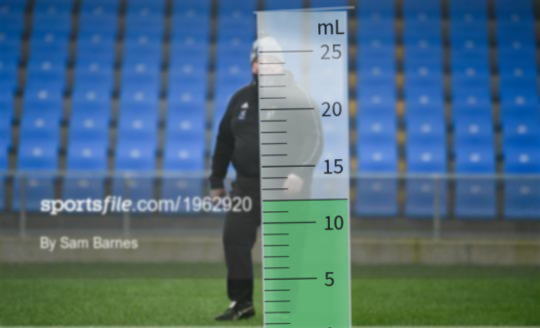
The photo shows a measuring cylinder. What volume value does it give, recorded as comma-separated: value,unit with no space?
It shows 12,mL
